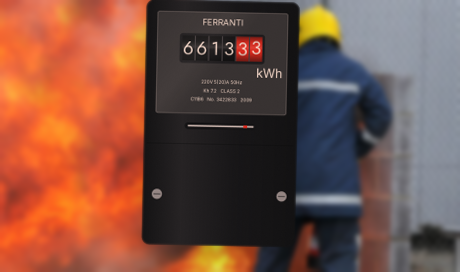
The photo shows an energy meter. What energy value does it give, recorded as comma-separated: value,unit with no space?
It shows 6613.33,kWh
